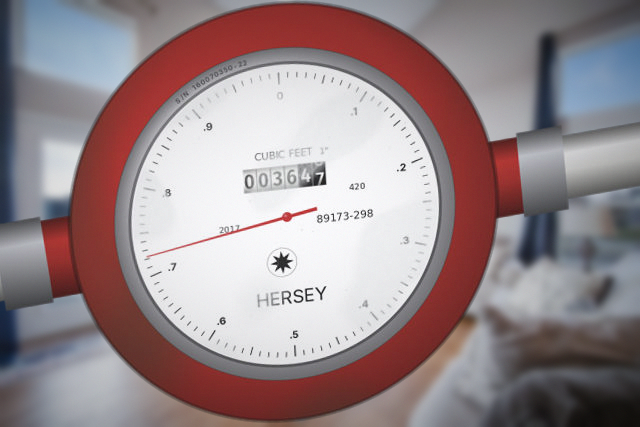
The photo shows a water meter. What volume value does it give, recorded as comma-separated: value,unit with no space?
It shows 3646.72,ft³
